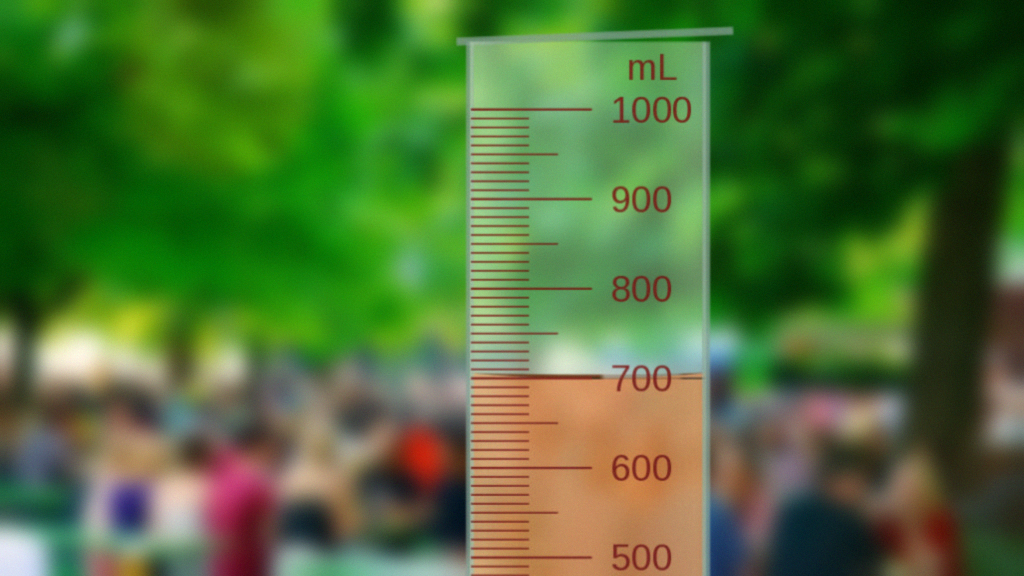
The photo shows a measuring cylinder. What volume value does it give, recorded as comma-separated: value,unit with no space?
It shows 700,mL
